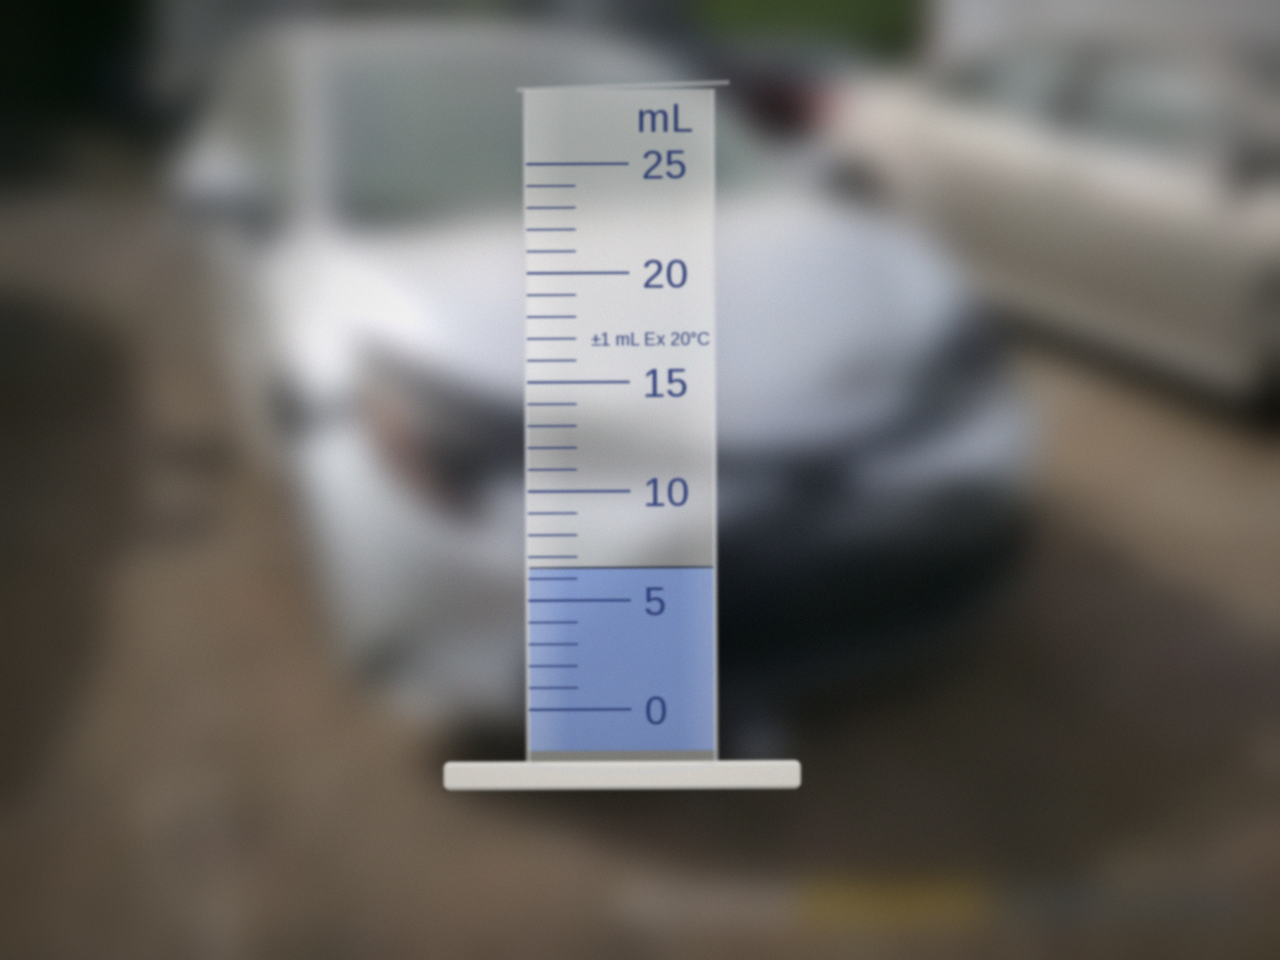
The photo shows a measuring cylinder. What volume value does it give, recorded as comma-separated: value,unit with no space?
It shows 6.5,mL
